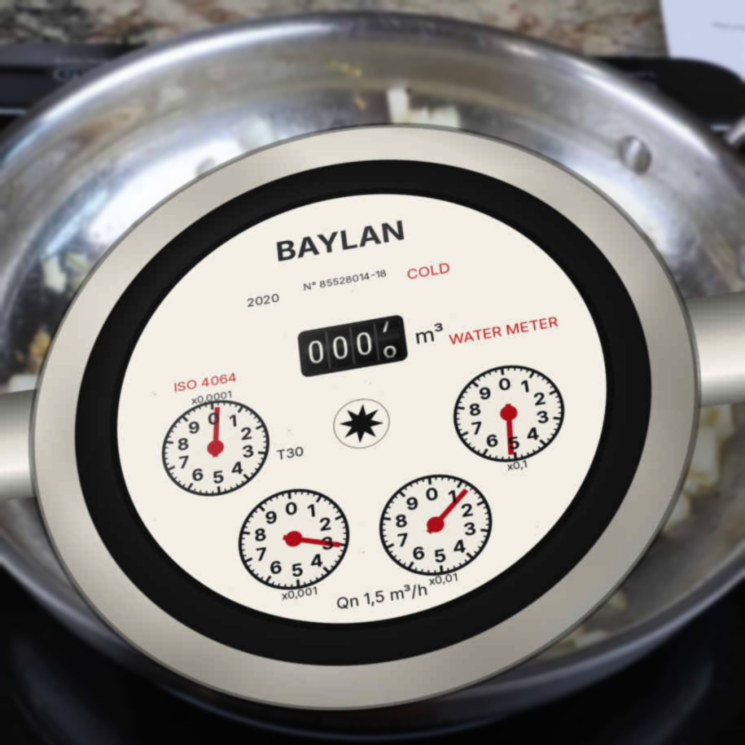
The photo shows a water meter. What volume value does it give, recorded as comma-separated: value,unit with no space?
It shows 7.5130,m³
